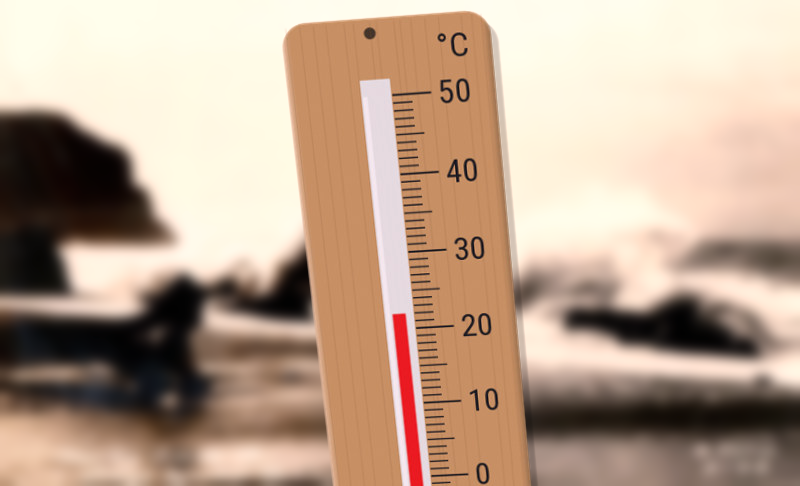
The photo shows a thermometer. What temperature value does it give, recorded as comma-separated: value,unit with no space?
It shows 22,°C
